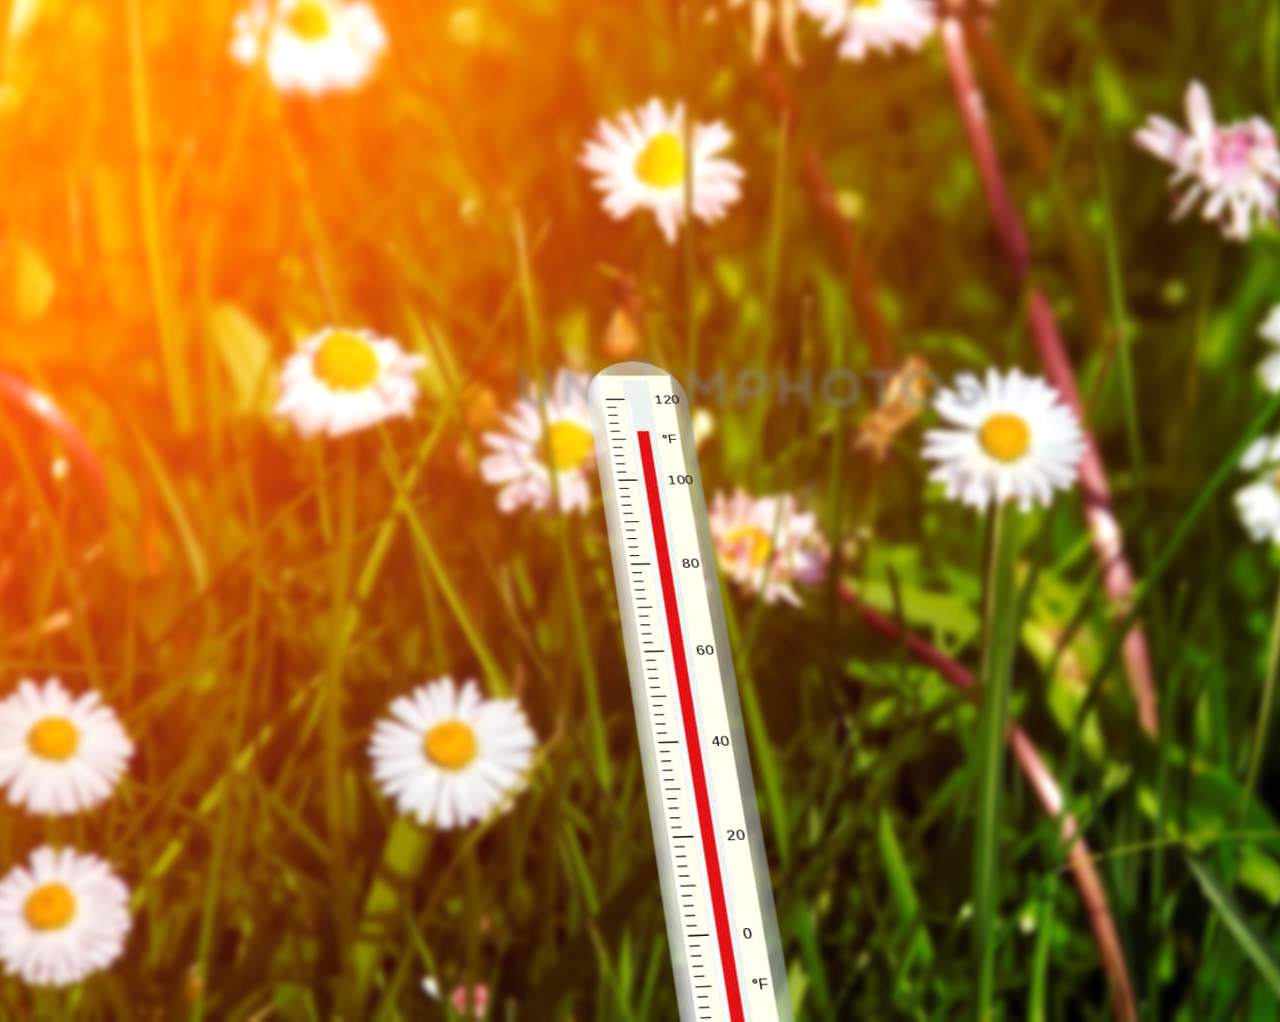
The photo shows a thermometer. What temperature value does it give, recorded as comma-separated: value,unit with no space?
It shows 112,°F
